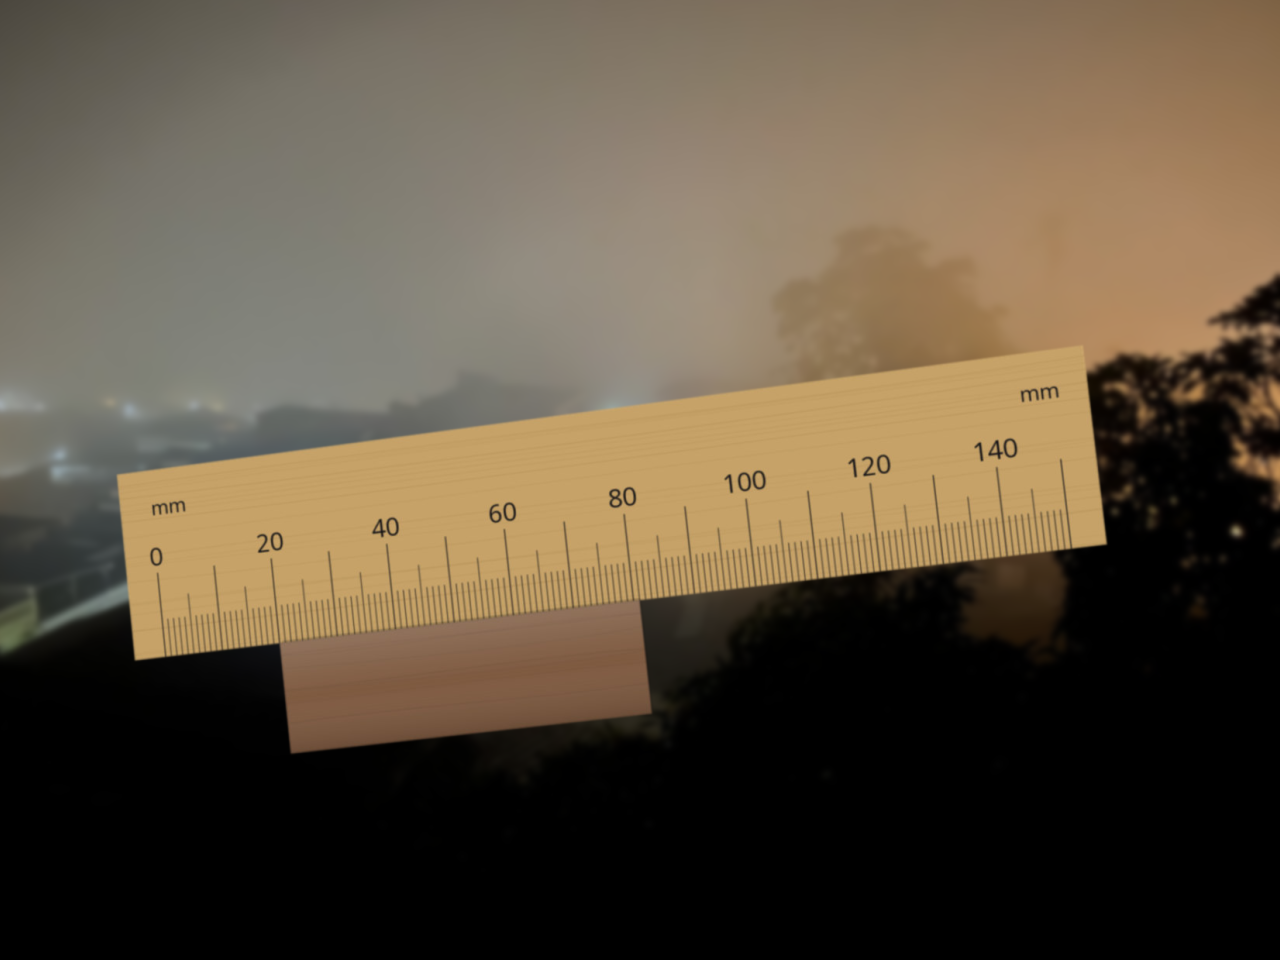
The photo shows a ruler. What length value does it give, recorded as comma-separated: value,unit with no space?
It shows 61,mm
